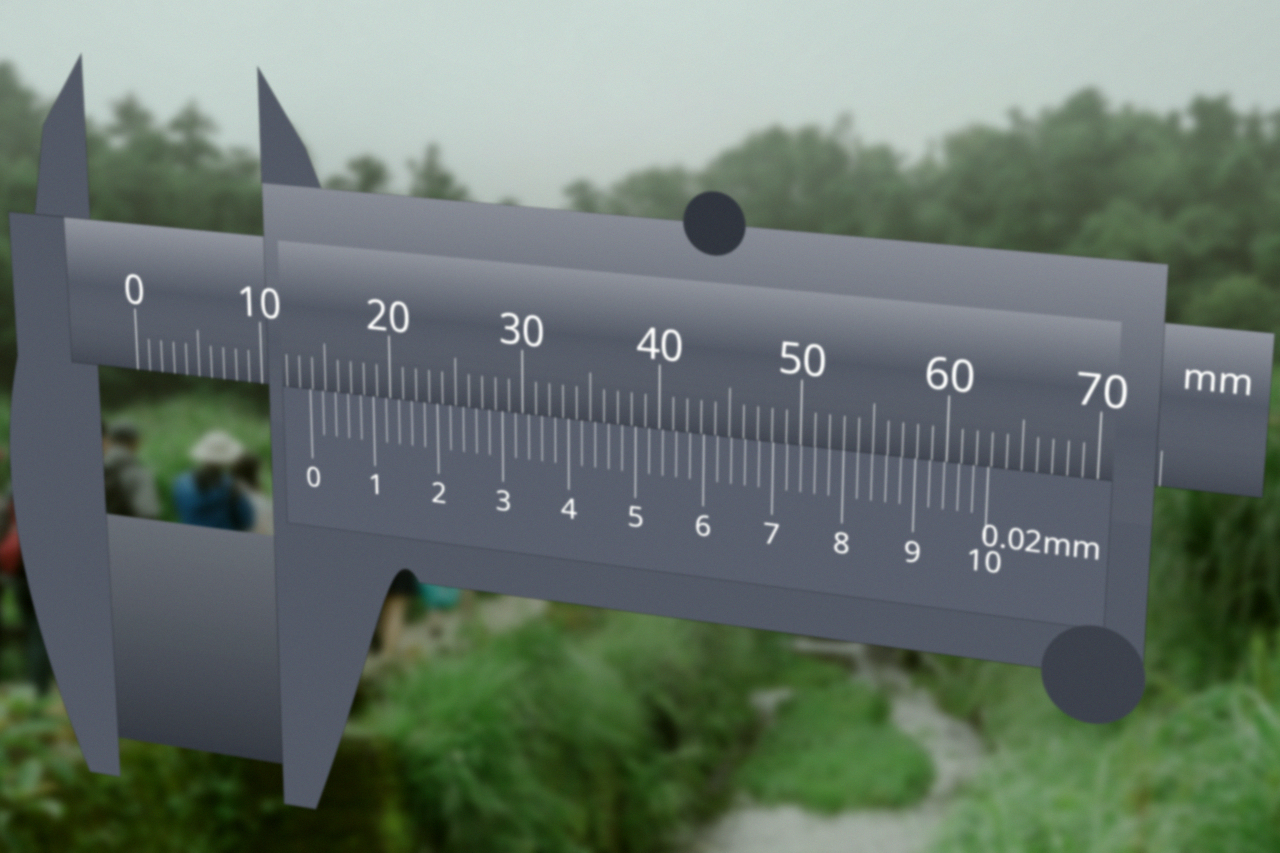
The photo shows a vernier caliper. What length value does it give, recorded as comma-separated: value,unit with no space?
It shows 13.8,mm
